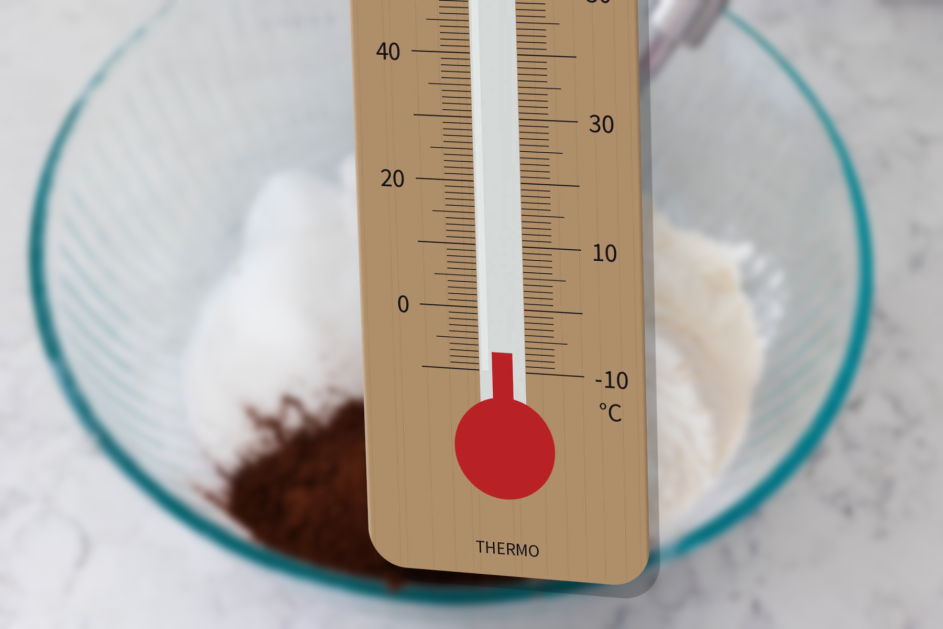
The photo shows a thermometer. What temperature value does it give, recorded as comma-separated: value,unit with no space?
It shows -7,°C
